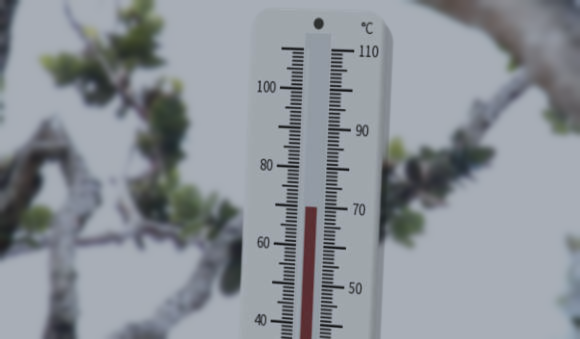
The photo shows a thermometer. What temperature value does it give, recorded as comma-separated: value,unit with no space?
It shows 70,°C
